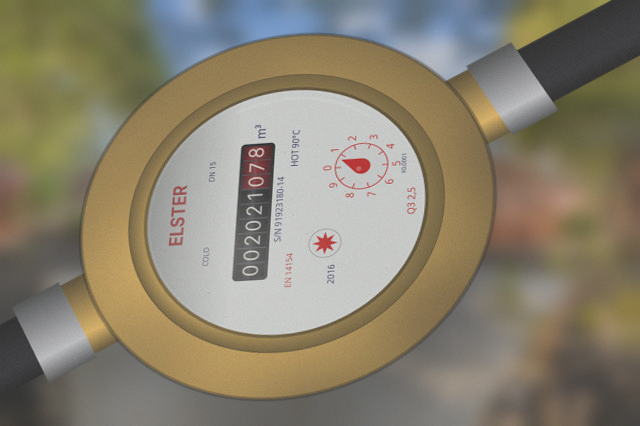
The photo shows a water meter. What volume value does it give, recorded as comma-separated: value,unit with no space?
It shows 2021.0780,m³
